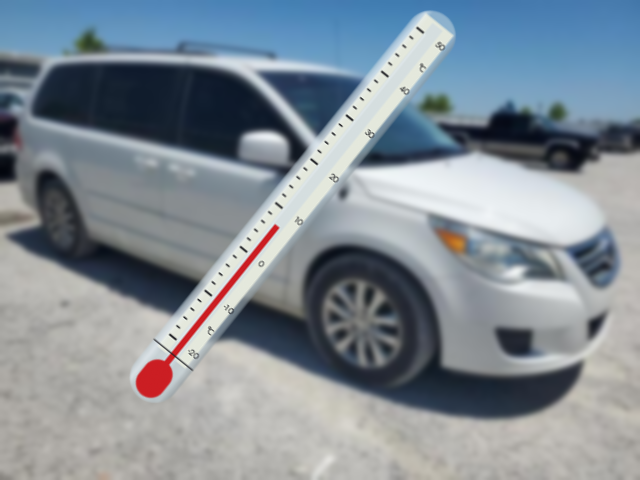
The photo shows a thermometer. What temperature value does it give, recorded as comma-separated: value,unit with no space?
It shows 7,°C
